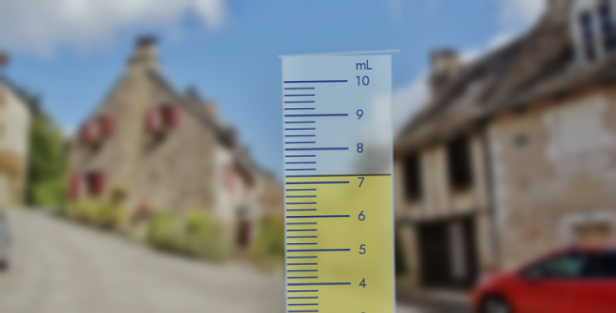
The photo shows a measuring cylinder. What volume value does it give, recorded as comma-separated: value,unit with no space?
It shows 7.2,mL
